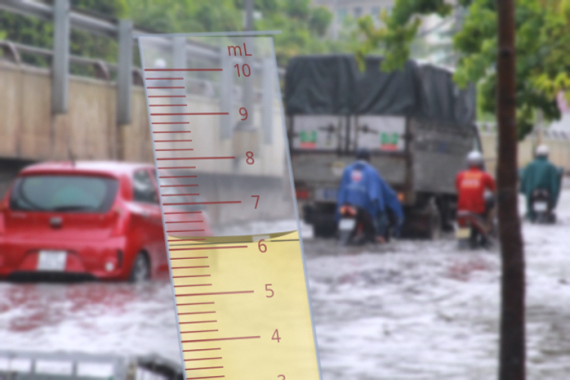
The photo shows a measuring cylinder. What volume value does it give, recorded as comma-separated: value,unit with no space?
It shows 6.1,mL
